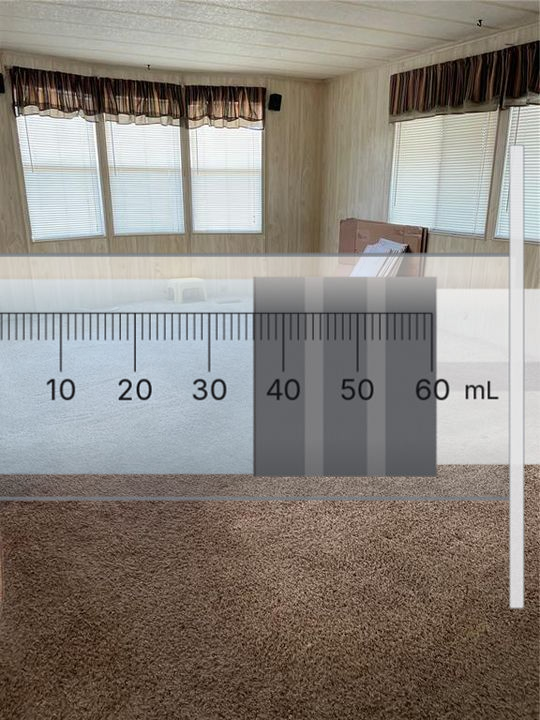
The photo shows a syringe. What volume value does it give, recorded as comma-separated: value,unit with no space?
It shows 36,mL
